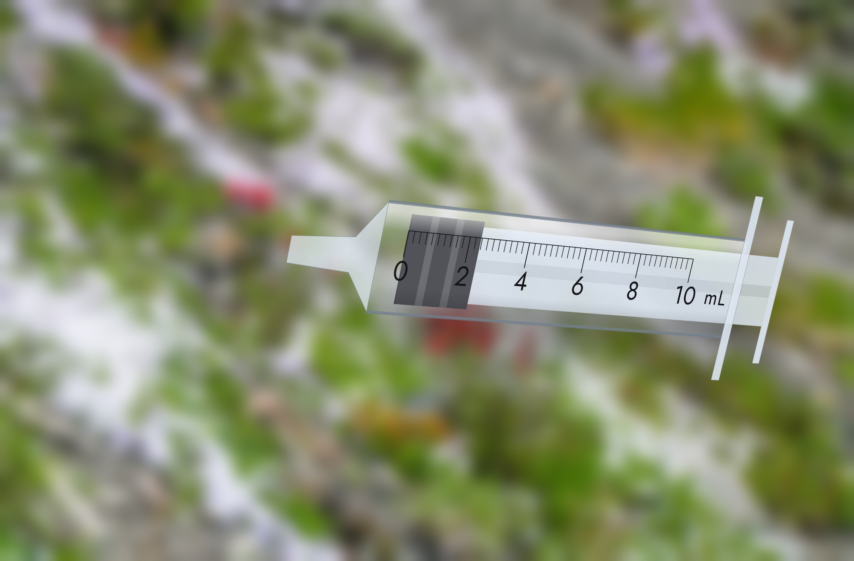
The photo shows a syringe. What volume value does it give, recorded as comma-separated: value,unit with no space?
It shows 0,mL
